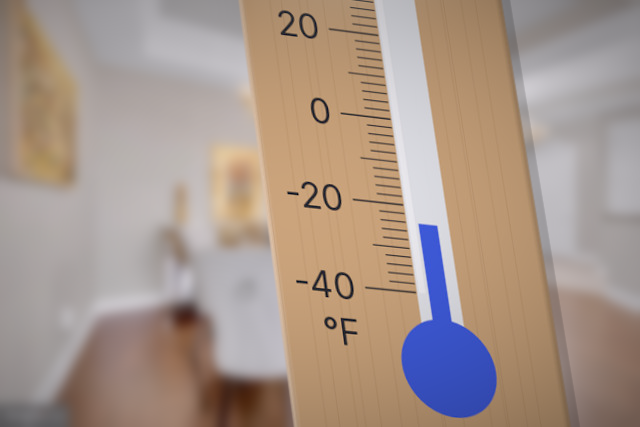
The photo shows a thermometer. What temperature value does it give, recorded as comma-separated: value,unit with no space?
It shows -24,°F
